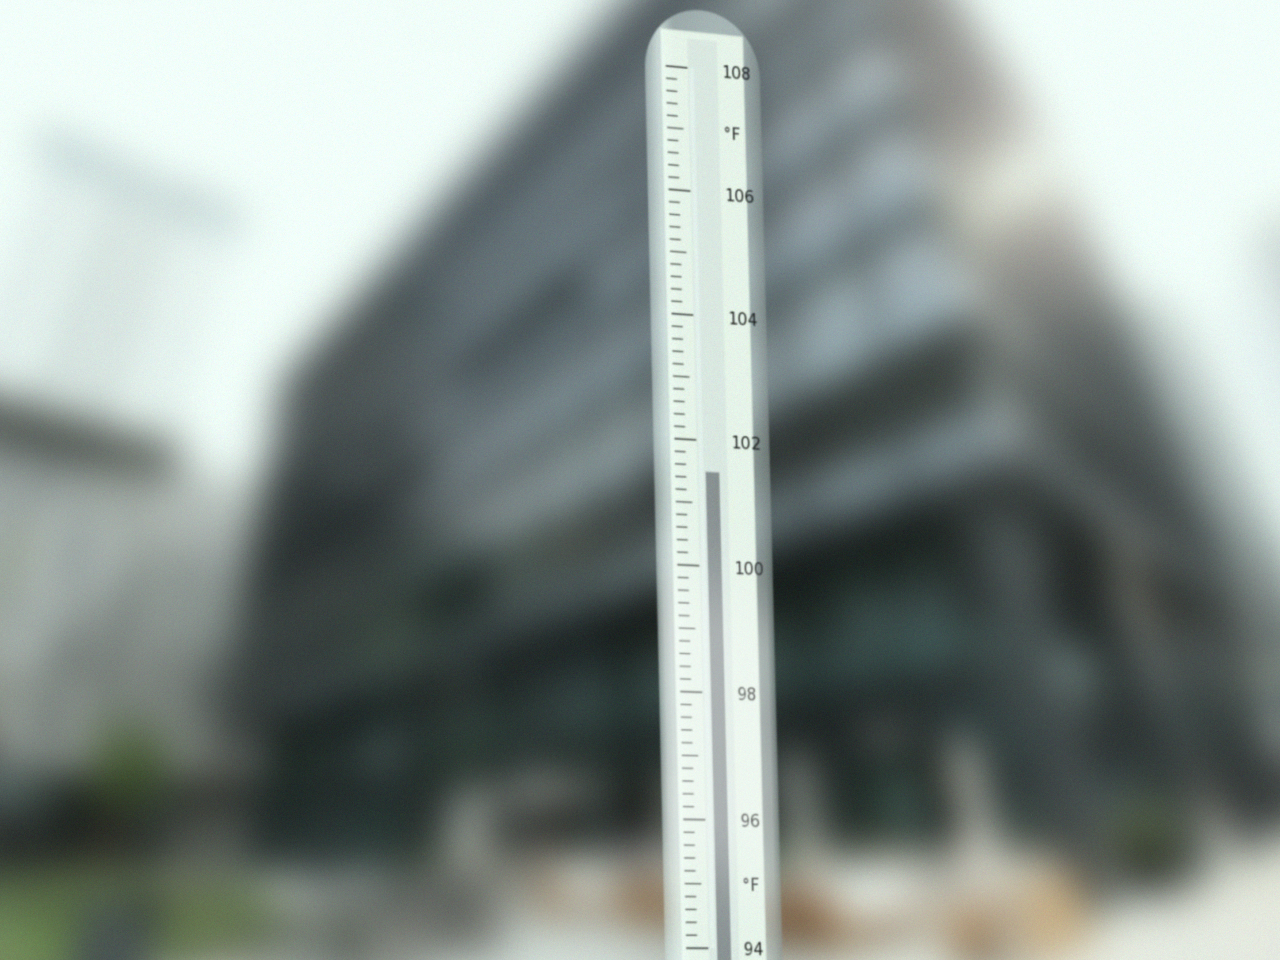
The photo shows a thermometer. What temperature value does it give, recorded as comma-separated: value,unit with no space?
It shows 101.5,°F
